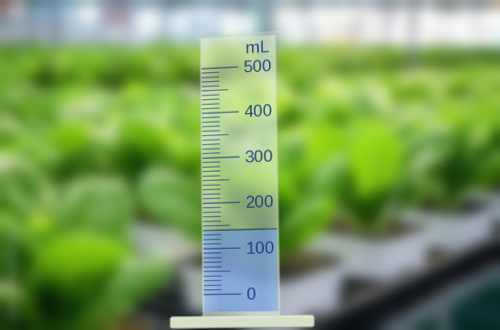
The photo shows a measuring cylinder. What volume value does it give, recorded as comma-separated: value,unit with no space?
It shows 140,mL
